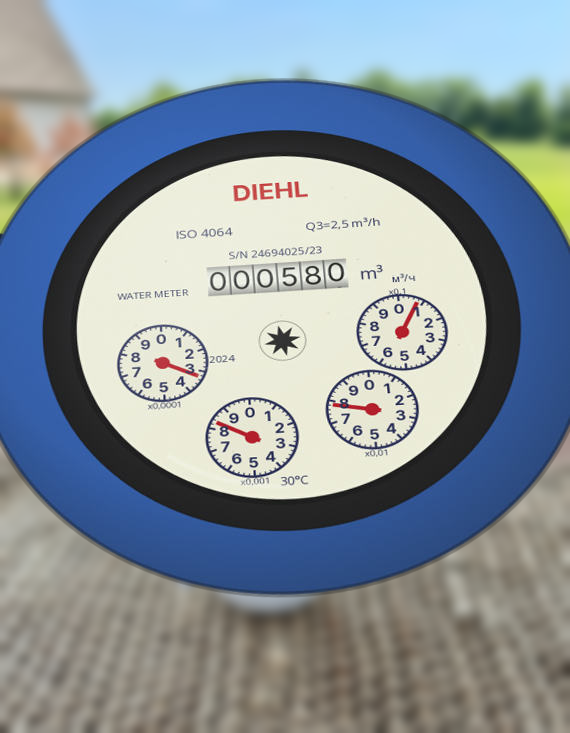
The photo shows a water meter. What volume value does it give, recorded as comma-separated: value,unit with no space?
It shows 580.0783,m³
